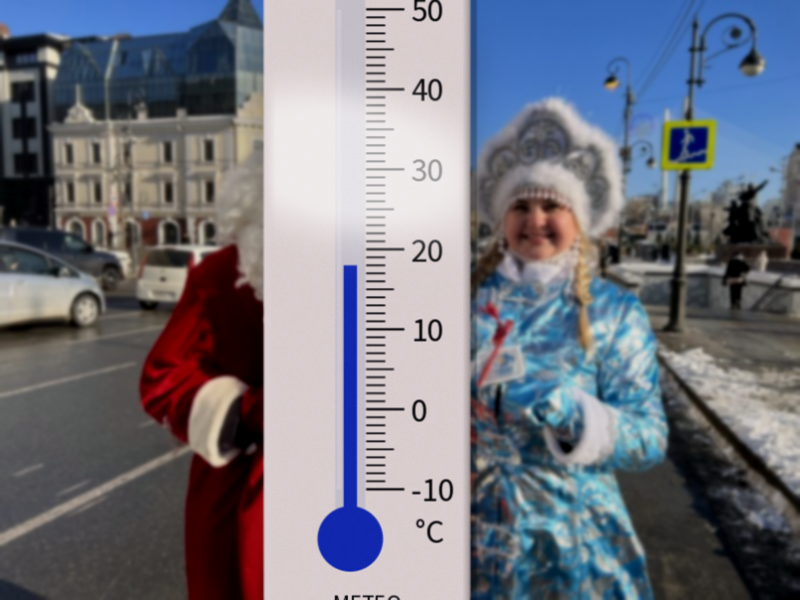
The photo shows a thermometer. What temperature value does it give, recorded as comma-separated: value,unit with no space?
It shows 18,°C
